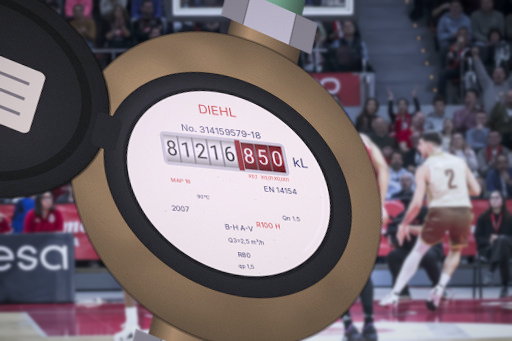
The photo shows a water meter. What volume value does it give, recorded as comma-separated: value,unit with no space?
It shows 81216.850,kL
